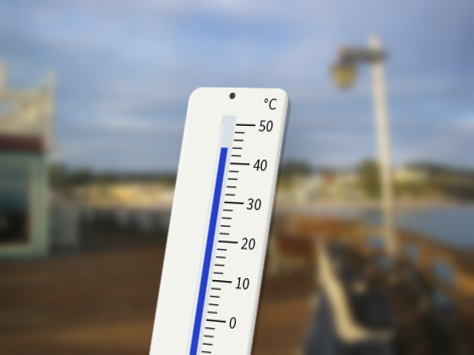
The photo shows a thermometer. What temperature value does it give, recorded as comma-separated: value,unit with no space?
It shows 44,°C
